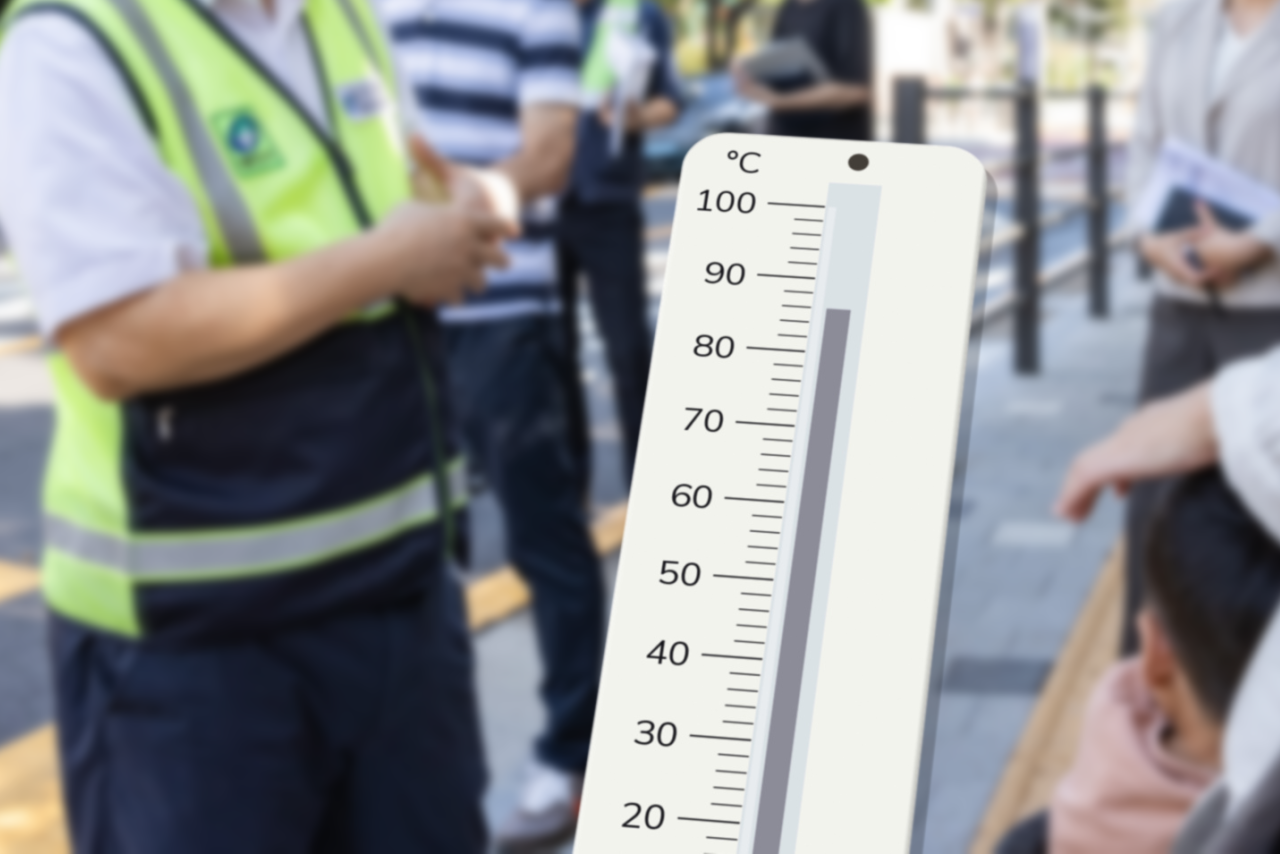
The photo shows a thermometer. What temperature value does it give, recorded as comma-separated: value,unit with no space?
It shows 86,°C
